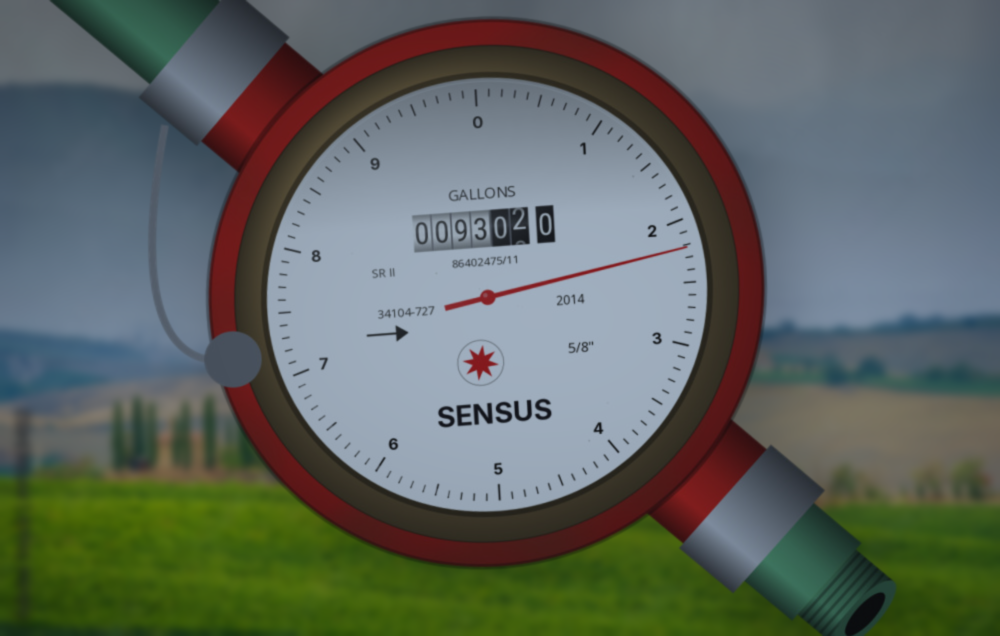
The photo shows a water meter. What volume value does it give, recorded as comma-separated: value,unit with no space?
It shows 93022.2,gal
